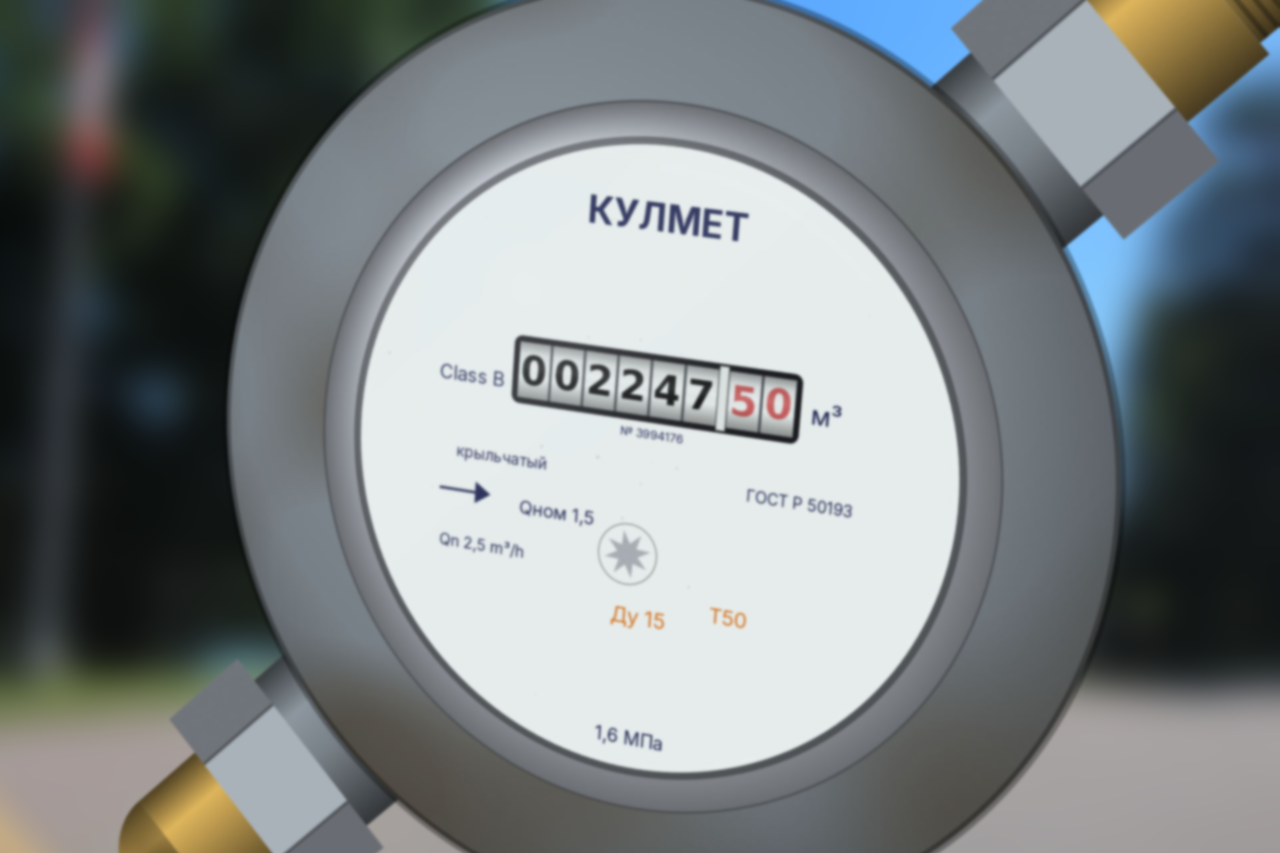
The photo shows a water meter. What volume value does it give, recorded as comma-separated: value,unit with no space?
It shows 2247.50,m³
